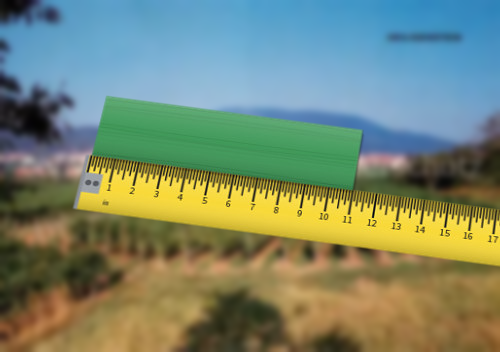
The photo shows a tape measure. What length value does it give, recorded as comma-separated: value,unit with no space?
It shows 11,in
